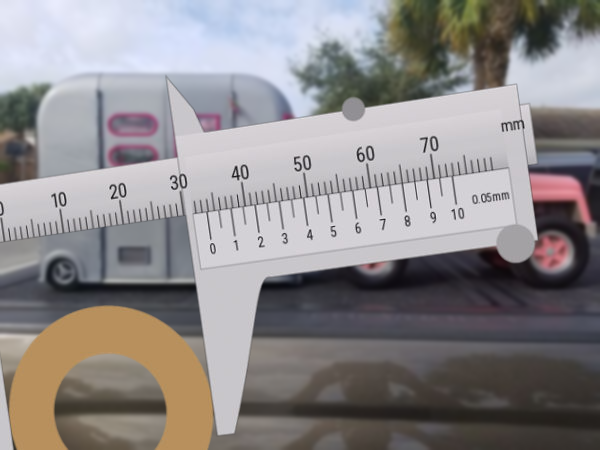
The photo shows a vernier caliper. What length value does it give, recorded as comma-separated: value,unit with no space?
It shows 33.8,mm
